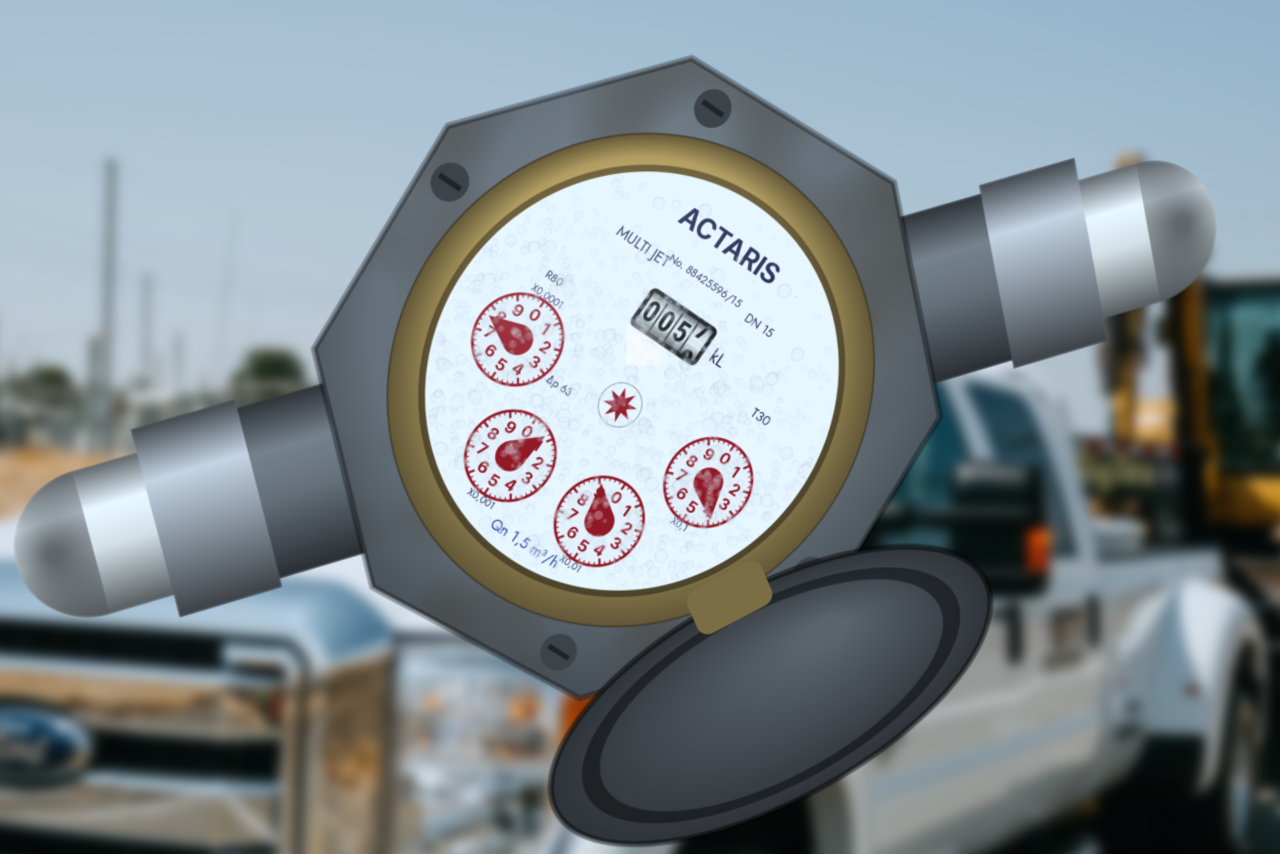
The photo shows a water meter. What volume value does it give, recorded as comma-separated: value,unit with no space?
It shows 57.3907,kL
